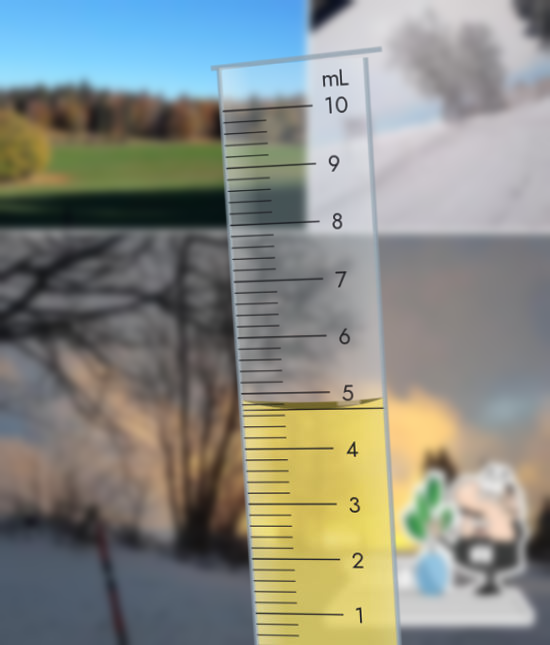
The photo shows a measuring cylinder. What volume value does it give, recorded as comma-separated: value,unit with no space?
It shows 4.7,mL
